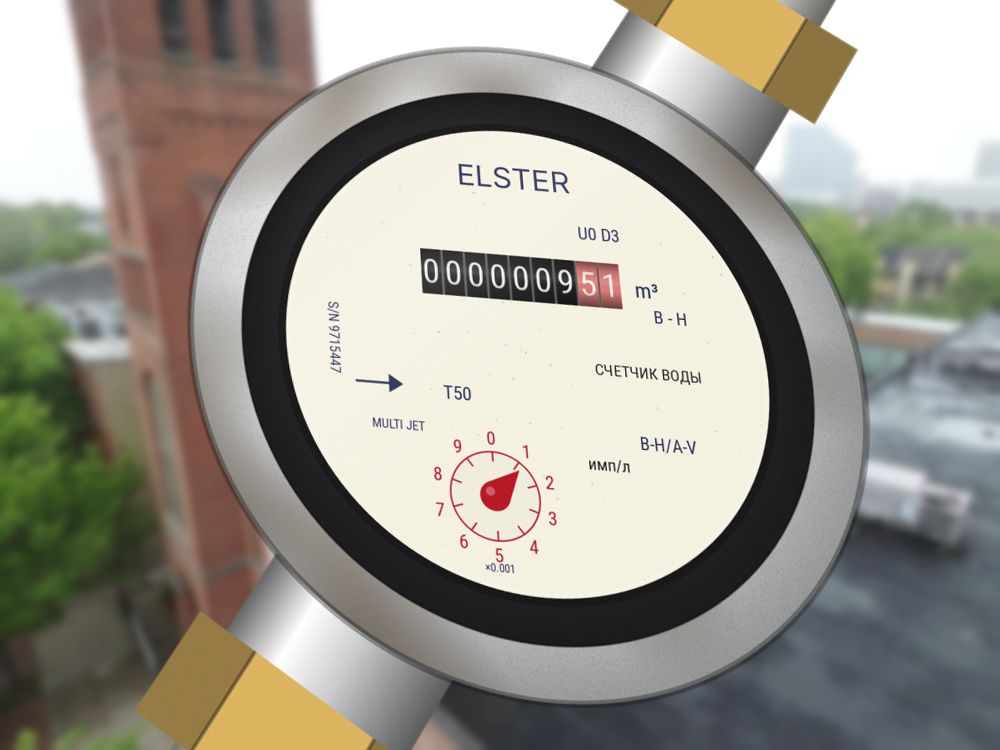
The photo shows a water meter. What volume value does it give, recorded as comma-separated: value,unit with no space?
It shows 9.511,m³
